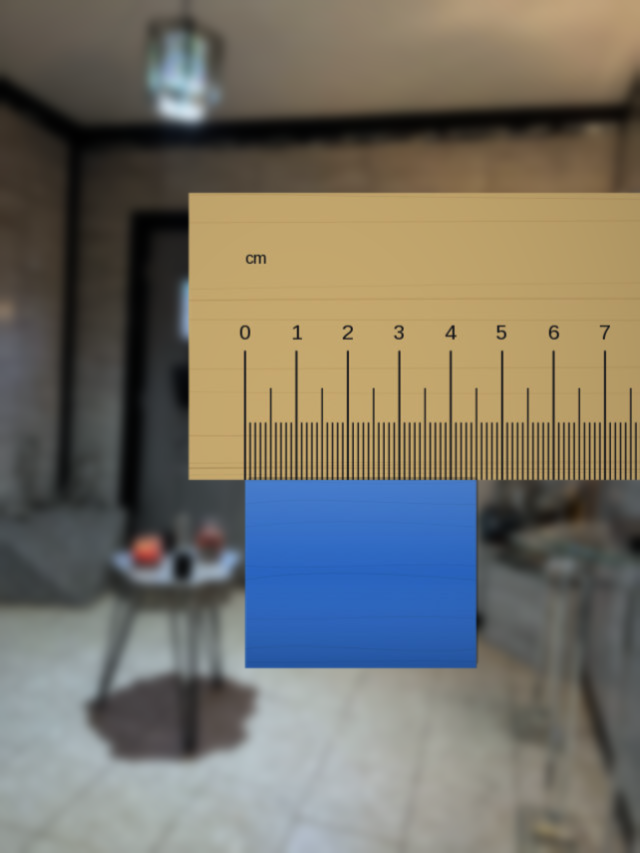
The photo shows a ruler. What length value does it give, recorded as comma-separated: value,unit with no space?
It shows 4.5,cm
